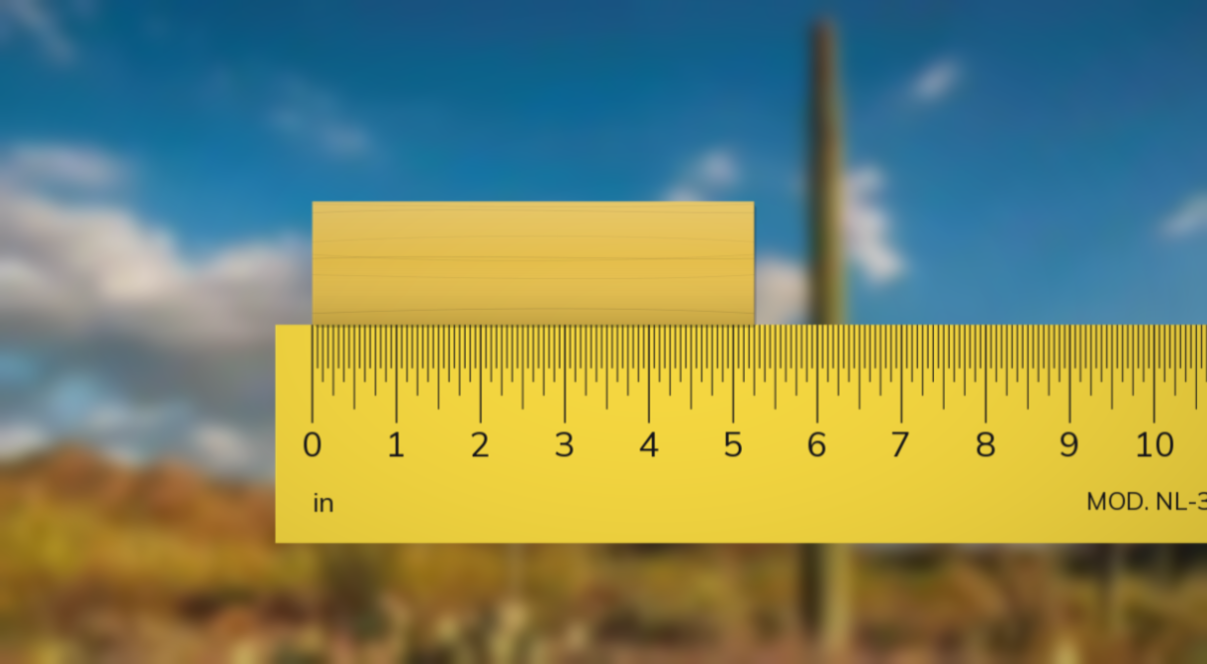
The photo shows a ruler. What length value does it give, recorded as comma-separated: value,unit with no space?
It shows 5.25,in
